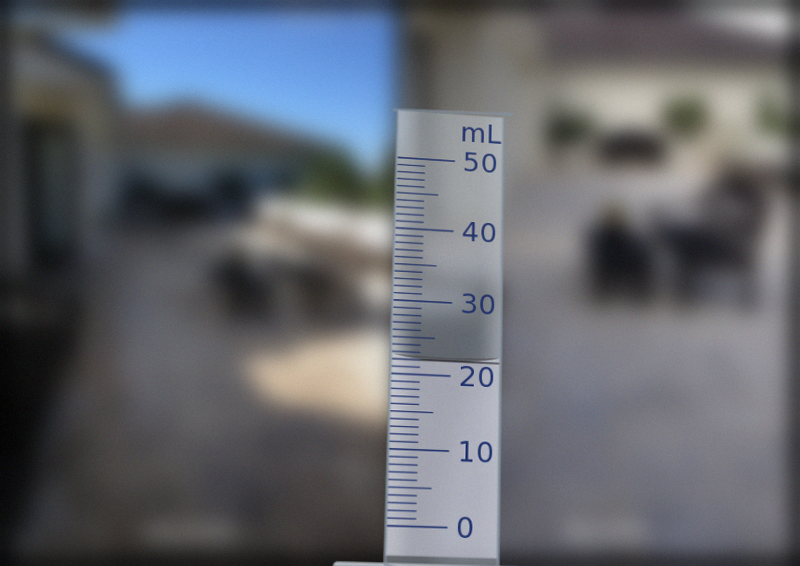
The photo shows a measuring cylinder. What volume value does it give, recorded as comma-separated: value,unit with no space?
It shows 22,mL
